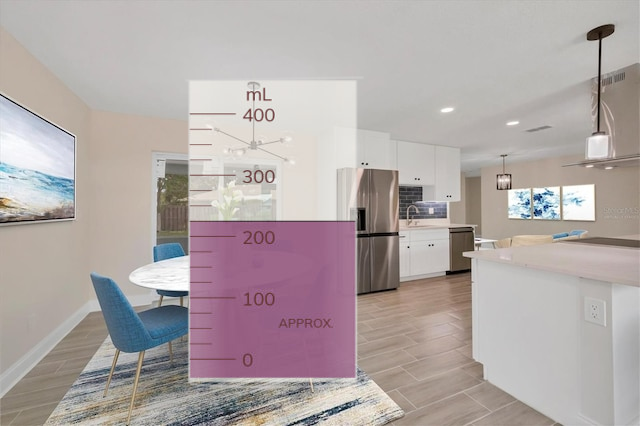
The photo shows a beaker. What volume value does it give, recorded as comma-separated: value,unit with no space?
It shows 225,mL
